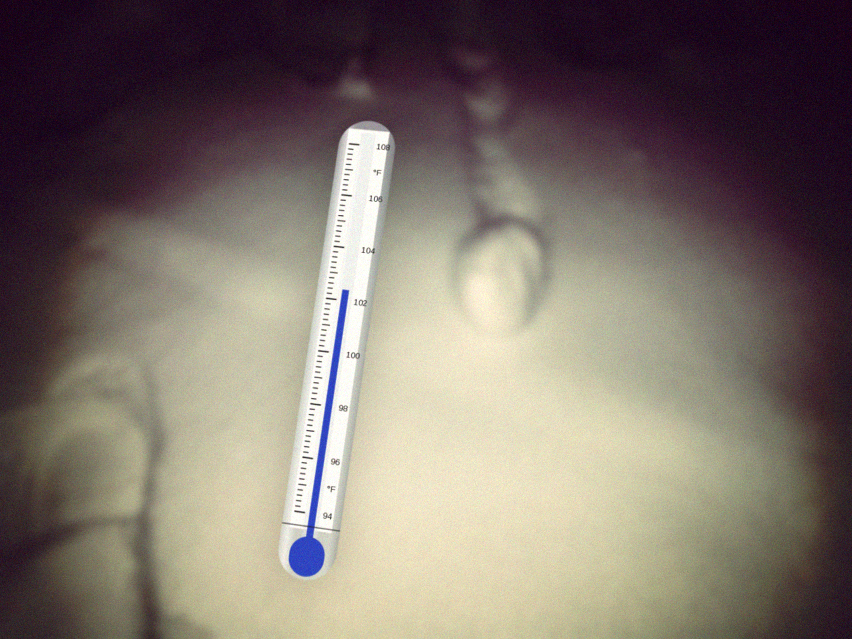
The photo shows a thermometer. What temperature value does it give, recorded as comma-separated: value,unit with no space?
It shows 102.4,°F
